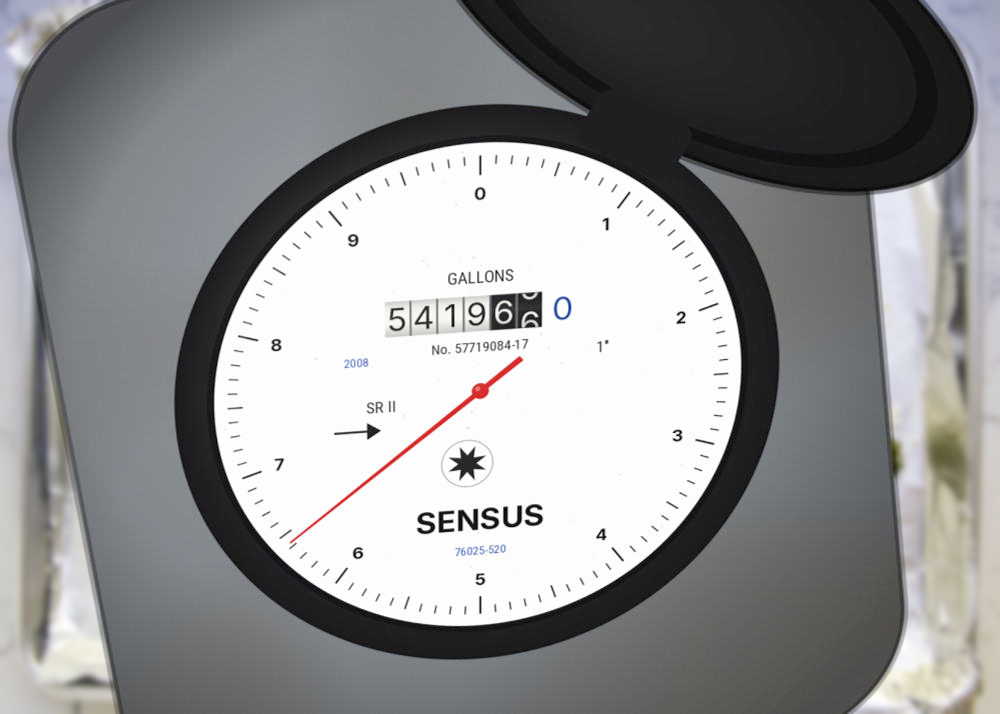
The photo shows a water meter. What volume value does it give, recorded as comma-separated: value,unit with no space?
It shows 5419656.4,gal
